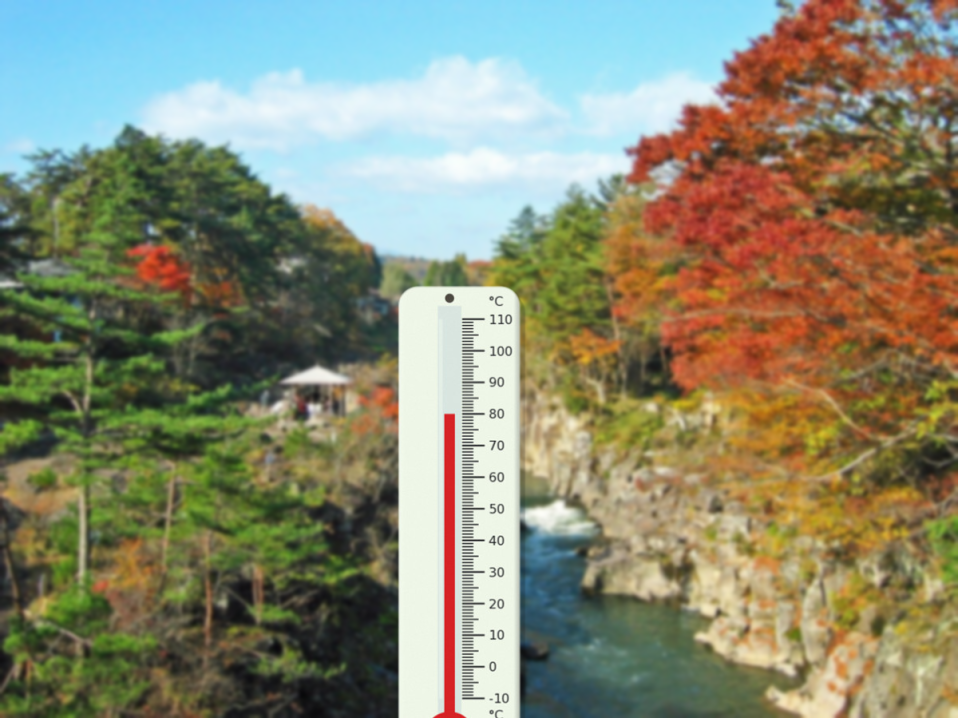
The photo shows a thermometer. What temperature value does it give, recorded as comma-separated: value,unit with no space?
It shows 80,°C
